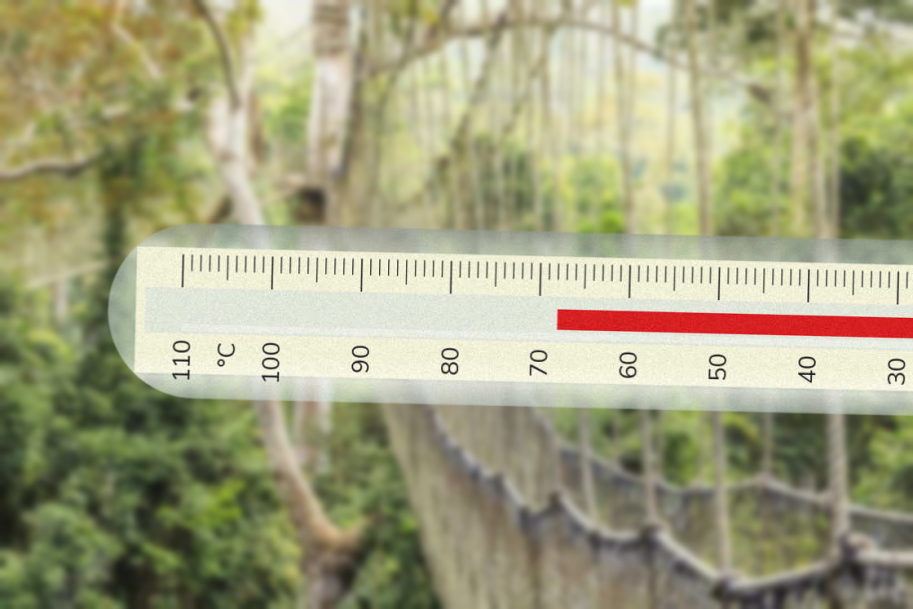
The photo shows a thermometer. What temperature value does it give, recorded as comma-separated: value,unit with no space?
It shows 68,°C
